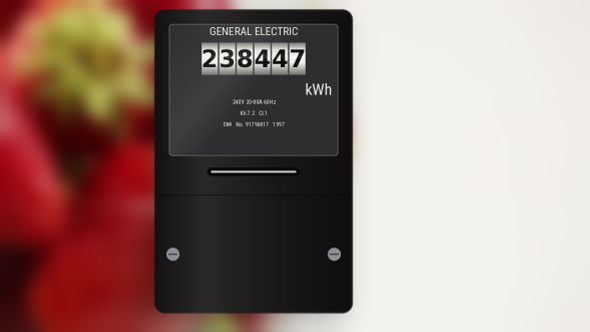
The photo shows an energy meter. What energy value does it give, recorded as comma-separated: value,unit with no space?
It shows 238447,kWh
